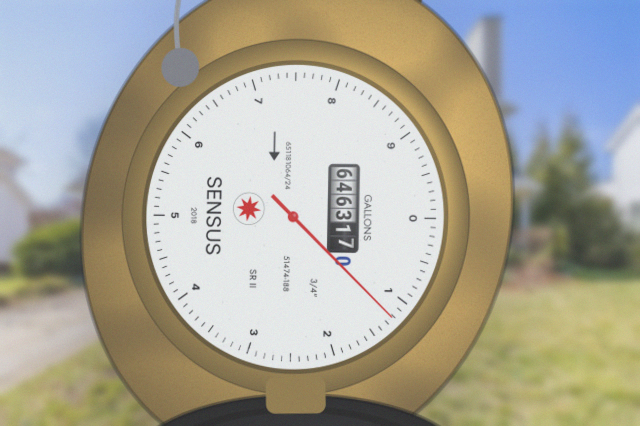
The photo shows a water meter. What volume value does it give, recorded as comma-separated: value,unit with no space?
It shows 6463171.2,gal
